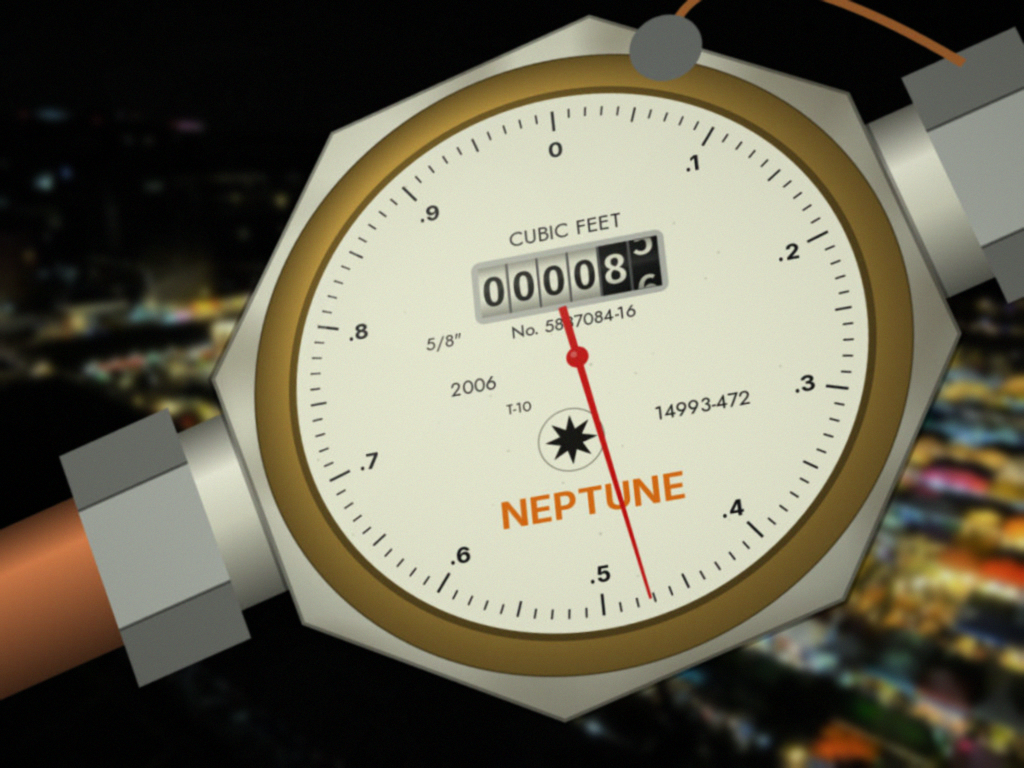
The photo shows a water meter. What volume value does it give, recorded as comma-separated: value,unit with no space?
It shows 85.47,ft³
